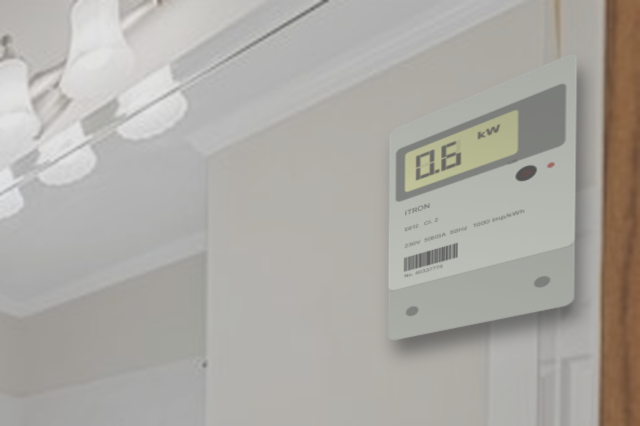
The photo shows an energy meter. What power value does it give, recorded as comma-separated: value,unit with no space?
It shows 0.6,kW
